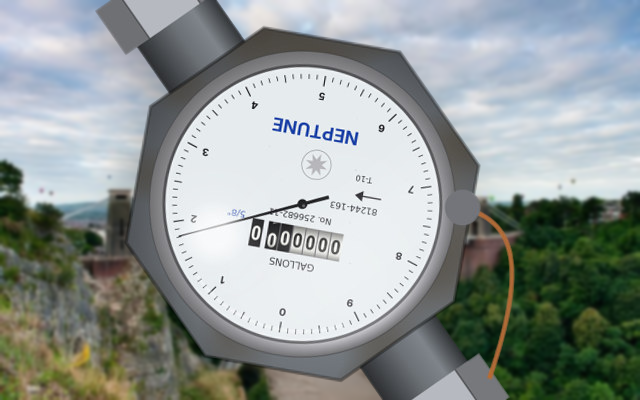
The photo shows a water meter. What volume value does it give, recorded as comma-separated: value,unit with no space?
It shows 1.8,gal
